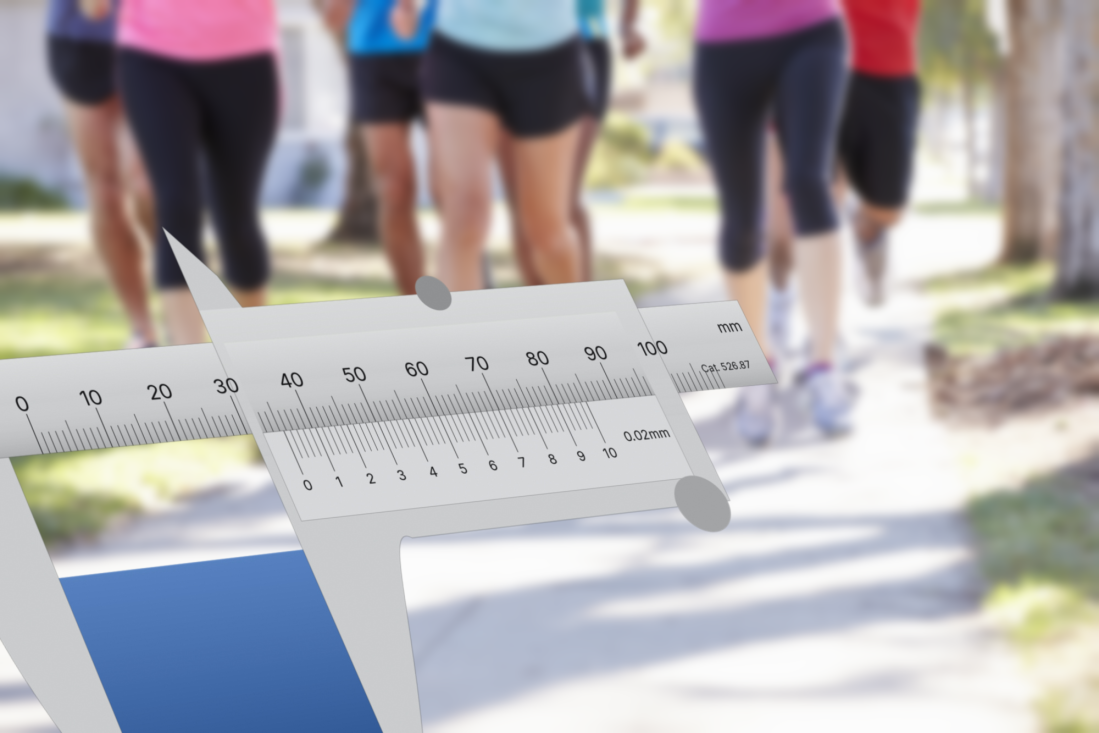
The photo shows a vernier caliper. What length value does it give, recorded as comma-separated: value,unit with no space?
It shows 35.6,mm
